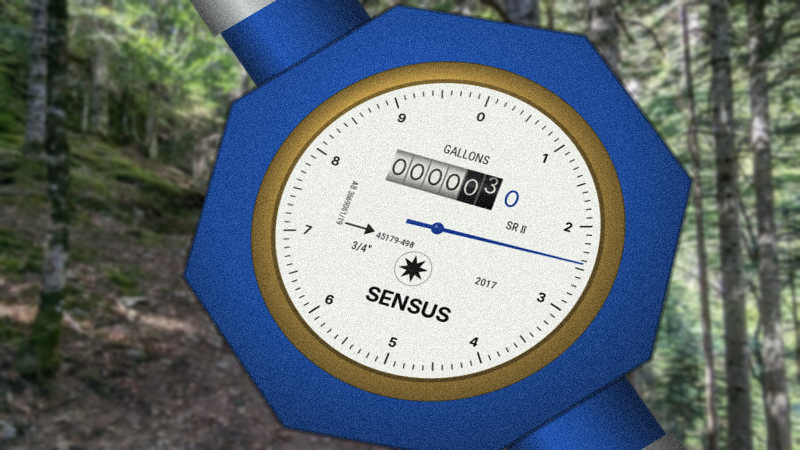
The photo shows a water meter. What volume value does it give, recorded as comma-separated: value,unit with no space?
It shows 32.4,gal
